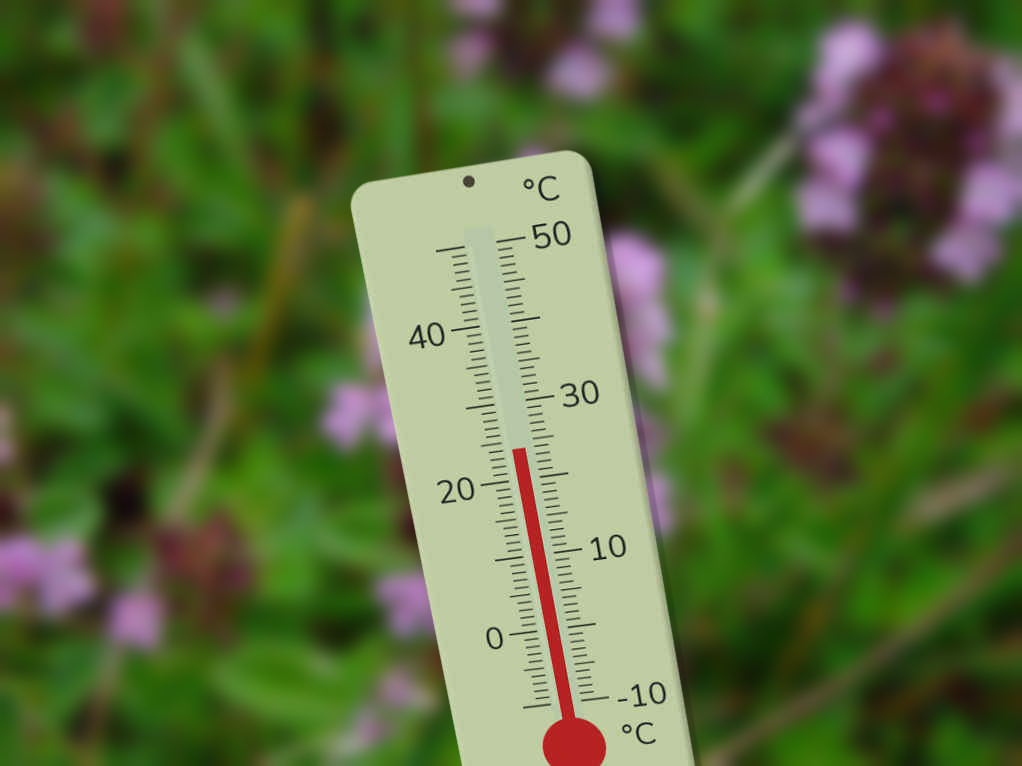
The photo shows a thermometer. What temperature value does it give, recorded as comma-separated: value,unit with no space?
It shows 24,°C
